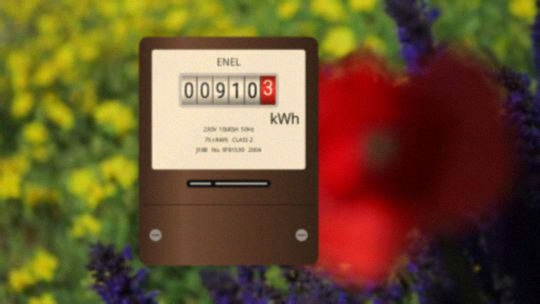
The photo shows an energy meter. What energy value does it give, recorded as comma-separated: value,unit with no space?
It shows 910.3,kWh
